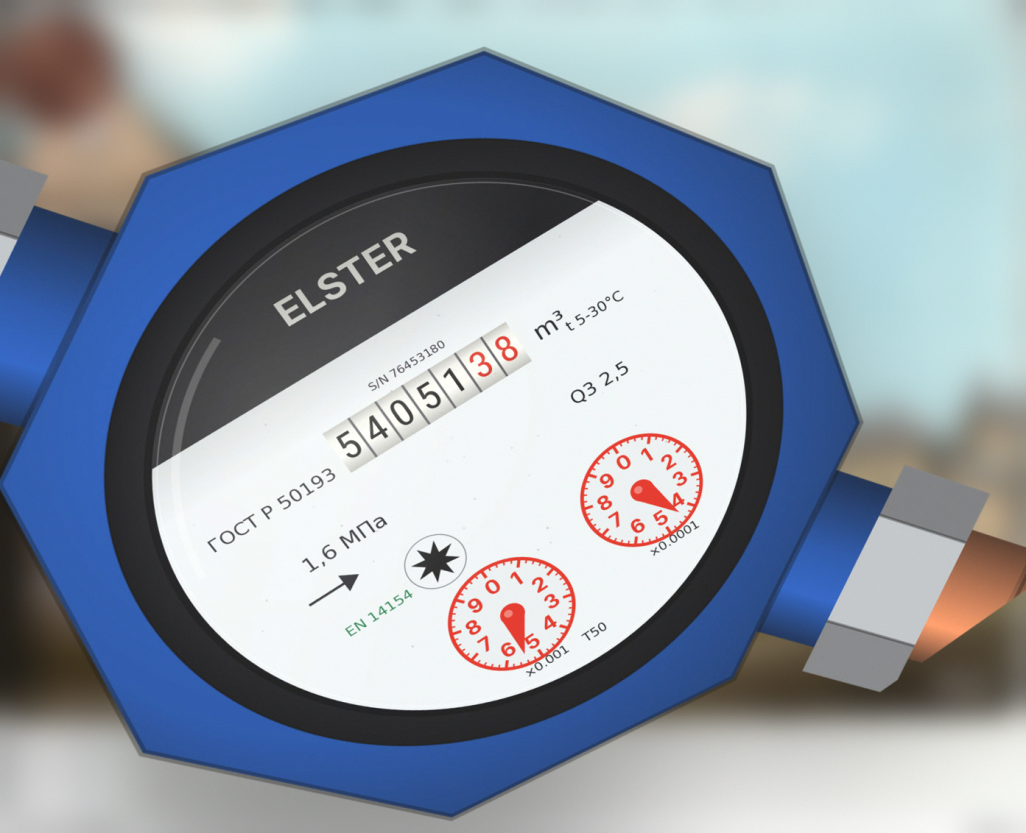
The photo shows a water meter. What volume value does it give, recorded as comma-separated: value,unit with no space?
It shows 54051.3854,m³
